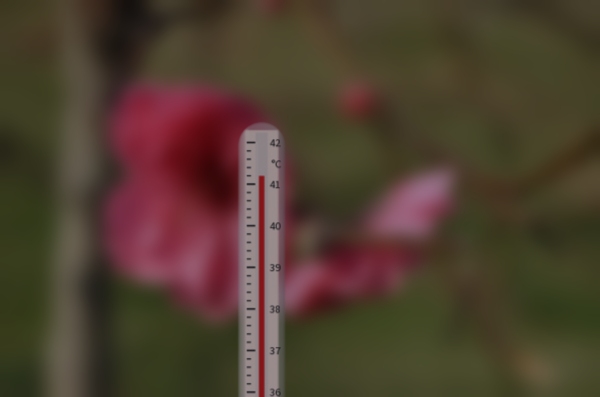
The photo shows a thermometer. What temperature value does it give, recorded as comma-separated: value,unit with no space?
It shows 41.2,°C
